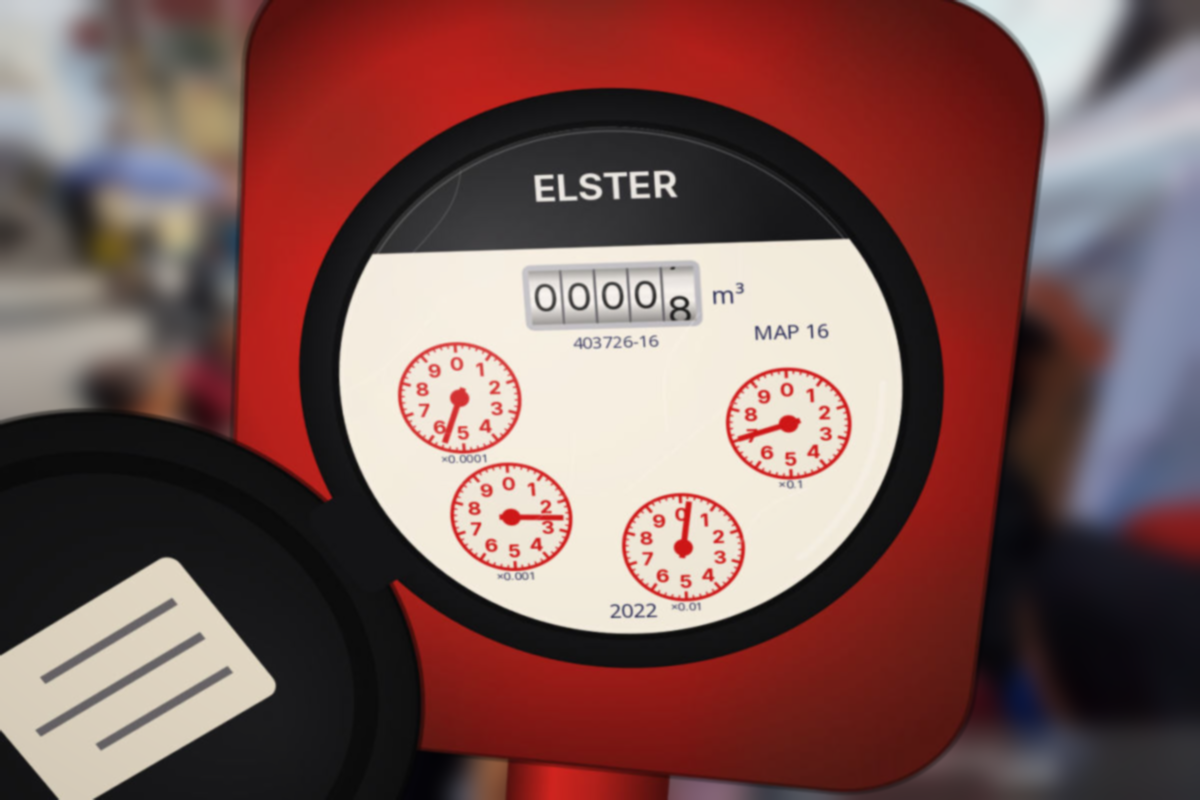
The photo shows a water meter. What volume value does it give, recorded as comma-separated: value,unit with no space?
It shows 7.7025,m³
